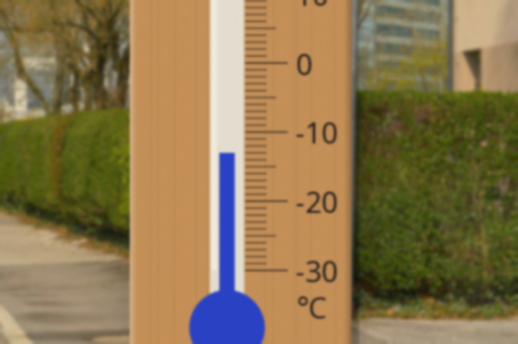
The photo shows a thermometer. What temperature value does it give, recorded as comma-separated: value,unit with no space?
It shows -13,°C
